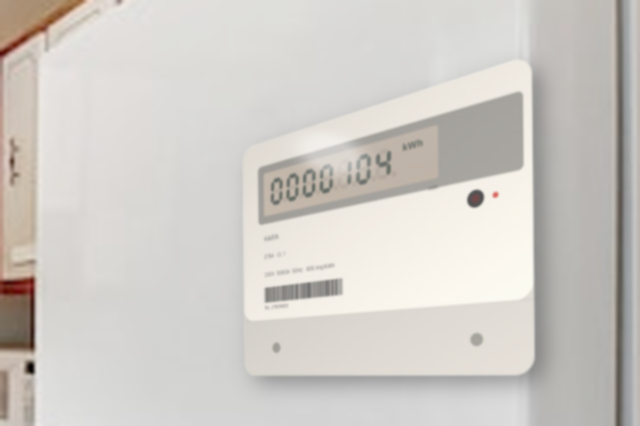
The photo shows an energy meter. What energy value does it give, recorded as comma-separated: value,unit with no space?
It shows 104,kWh
